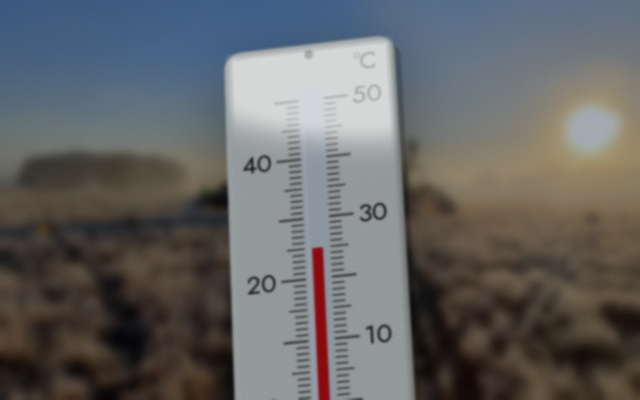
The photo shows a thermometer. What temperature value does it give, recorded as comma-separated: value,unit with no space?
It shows 25,°C
